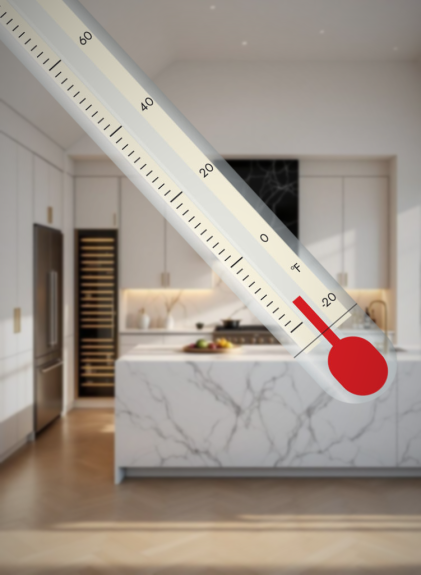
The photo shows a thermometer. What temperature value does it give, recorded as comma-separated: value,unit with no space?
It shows -15,°F
